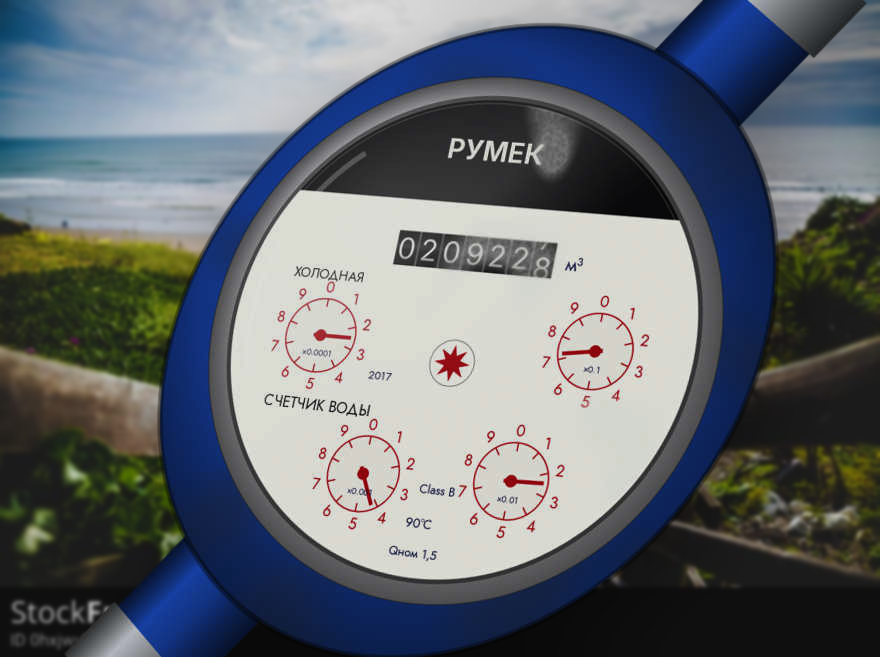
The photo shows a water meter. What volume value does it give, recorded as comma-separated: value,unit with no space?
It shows 209227.7242,m³
